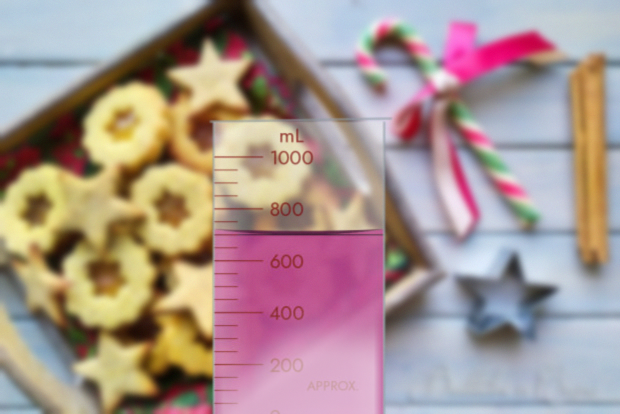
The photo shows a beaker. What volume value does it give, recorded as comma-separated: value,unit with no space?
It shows 700,mL
